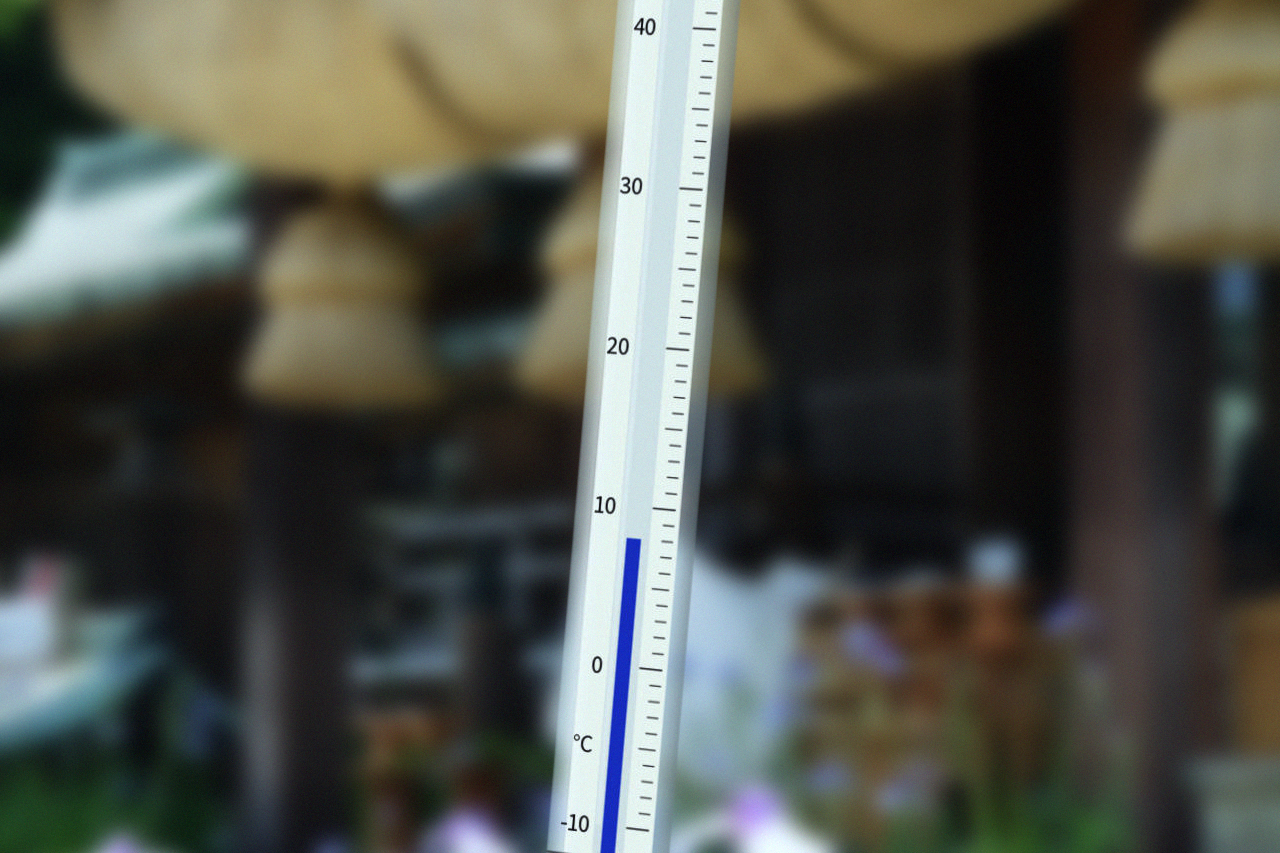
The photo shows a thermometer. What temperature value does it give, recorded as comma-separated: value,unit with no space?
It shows 8,°C
